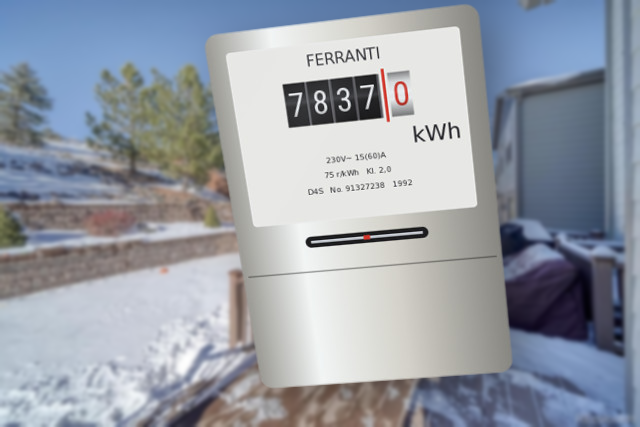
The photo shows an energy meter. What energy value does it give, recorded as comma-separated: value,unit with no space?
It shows 7837.0,kWh
